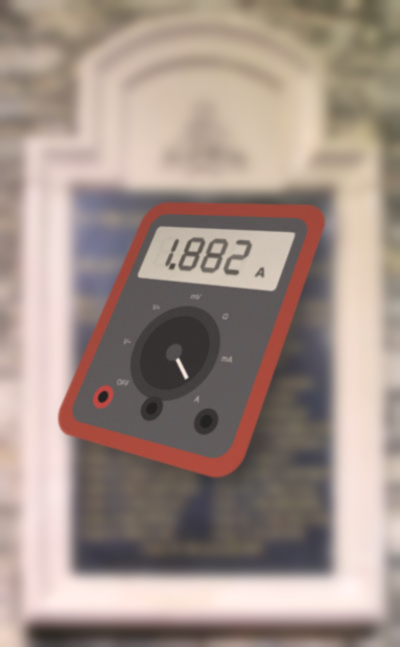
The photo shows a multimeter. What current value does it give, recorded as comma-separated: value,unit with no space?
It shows 1.882,A
